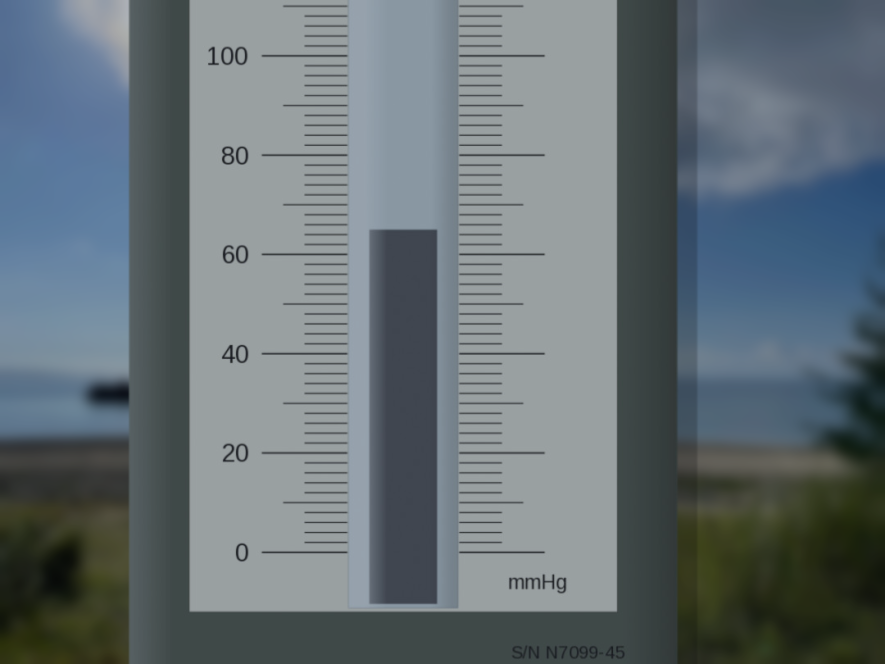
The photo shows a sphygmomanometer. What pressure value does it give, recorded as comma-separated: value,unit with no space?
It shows 65,mmHg
